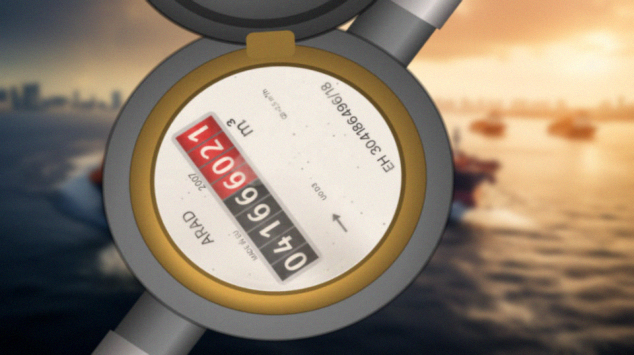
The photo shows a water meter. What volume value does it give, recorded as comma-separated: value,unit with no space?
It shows 4166.6021,m³
